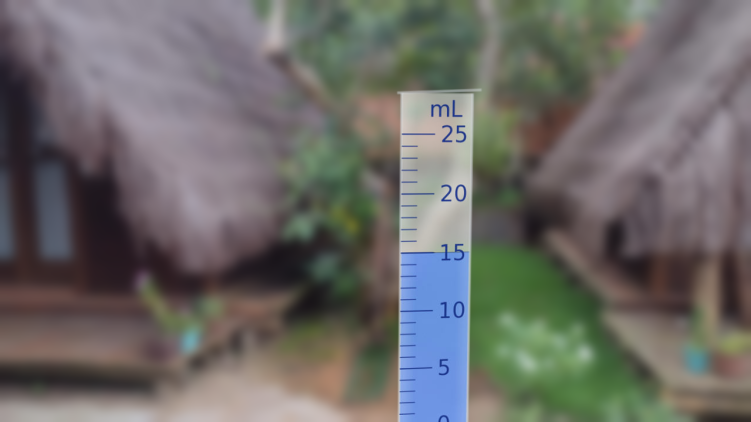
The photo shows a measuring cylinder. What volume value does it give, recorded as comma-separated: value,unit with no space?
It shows 15,mL
